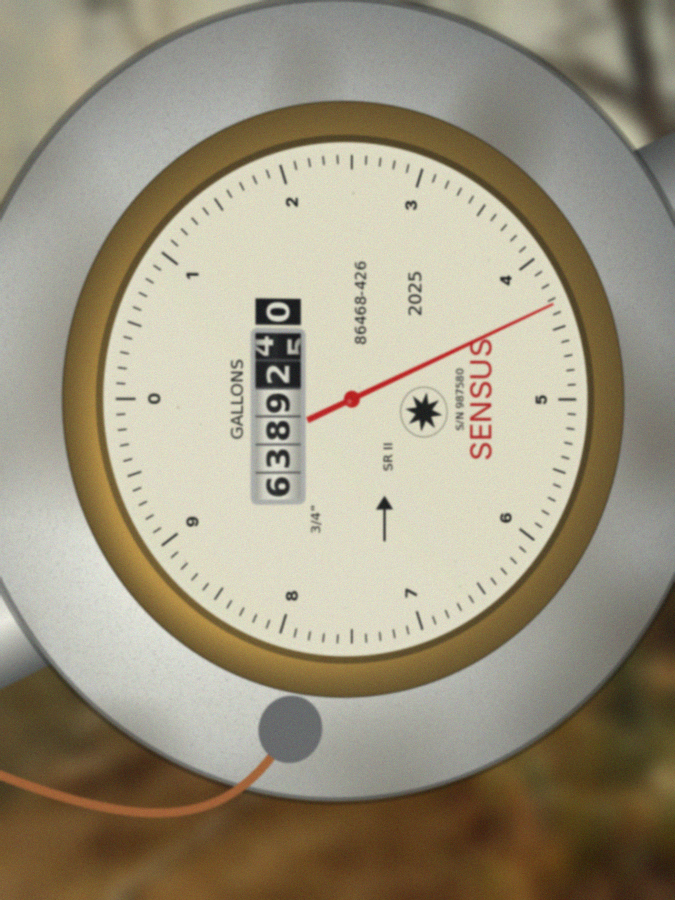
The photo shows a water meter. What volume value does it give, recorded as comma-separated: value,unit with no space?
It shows 6389244.3,gal
